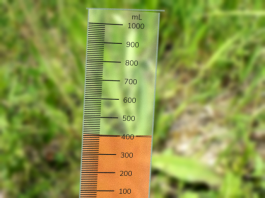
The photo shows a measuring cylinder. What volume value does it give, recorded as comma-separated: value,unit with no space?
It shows 400,mL
